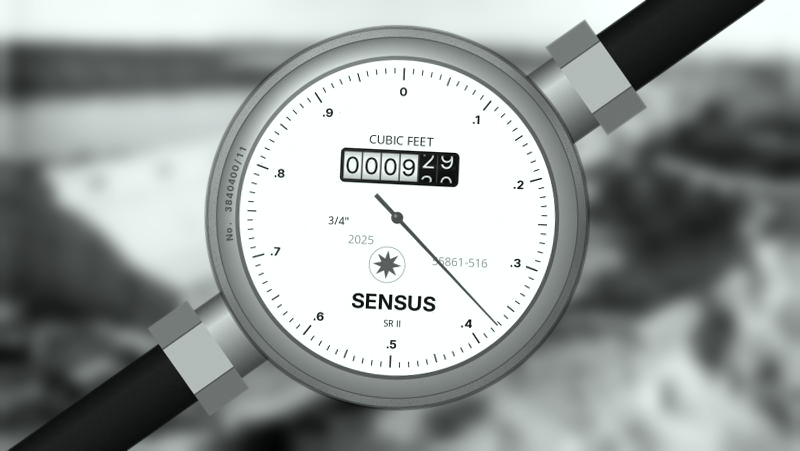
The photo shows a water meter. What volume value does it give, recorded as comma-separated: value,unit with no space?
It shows 929.37,ft³
